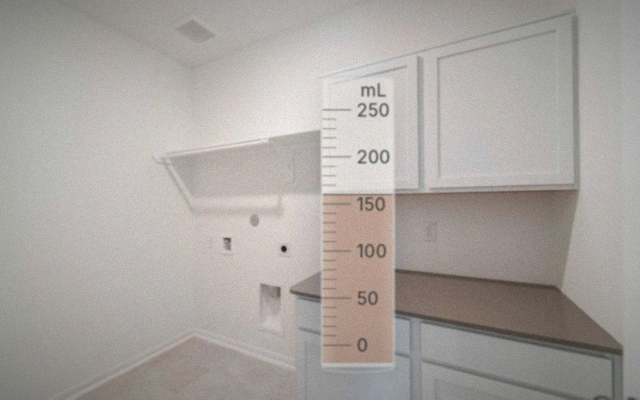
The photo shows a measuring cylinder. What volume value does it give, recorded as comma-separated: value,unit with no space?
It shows 160,mL
